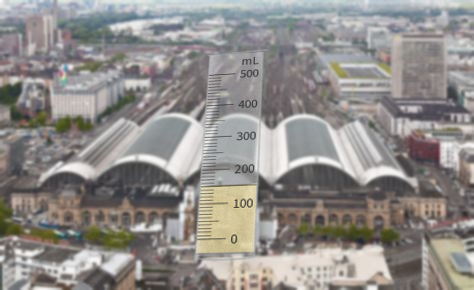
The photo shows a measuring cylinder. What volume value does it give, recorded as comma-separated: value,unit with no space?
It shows 150,mL
